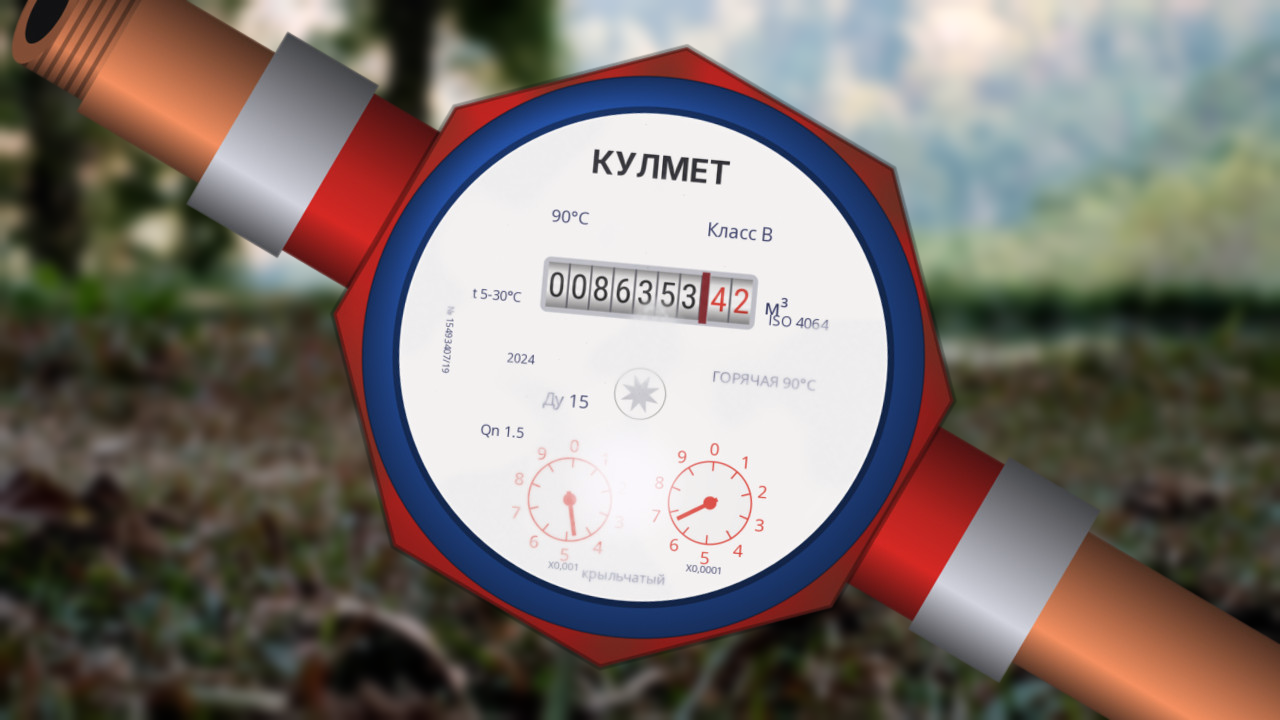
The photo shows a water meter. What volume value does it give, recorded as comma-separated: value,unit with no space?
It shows 86353.4246,m³
